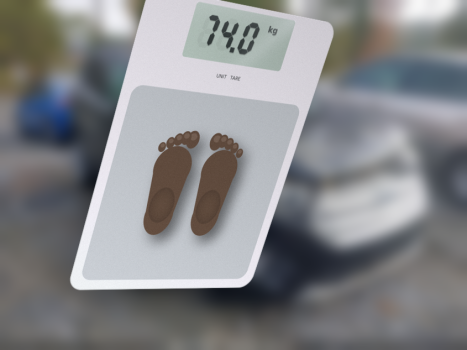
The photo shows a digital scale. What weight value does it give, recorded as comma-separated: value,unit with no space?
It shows 74.0,kg
